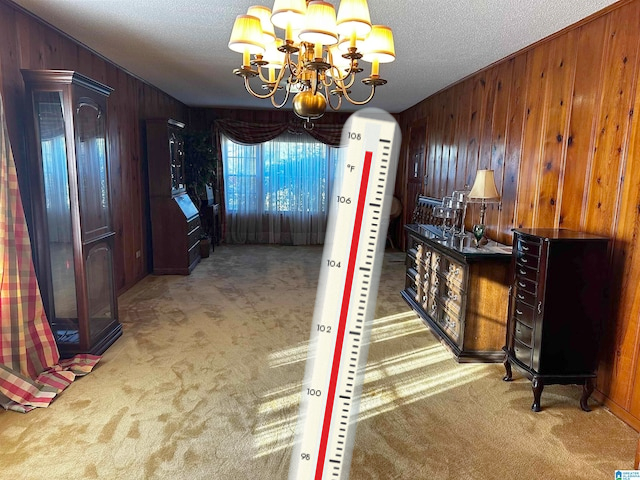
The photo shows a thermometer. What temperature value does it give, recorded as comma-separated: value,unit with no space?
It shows 107.6,°F
